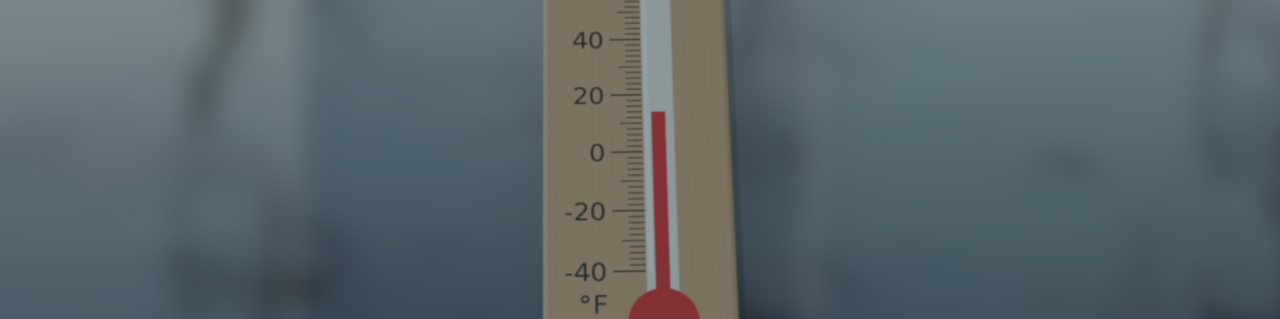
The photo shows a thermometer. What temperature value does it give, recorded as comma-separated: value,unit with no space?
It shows 14,°F
